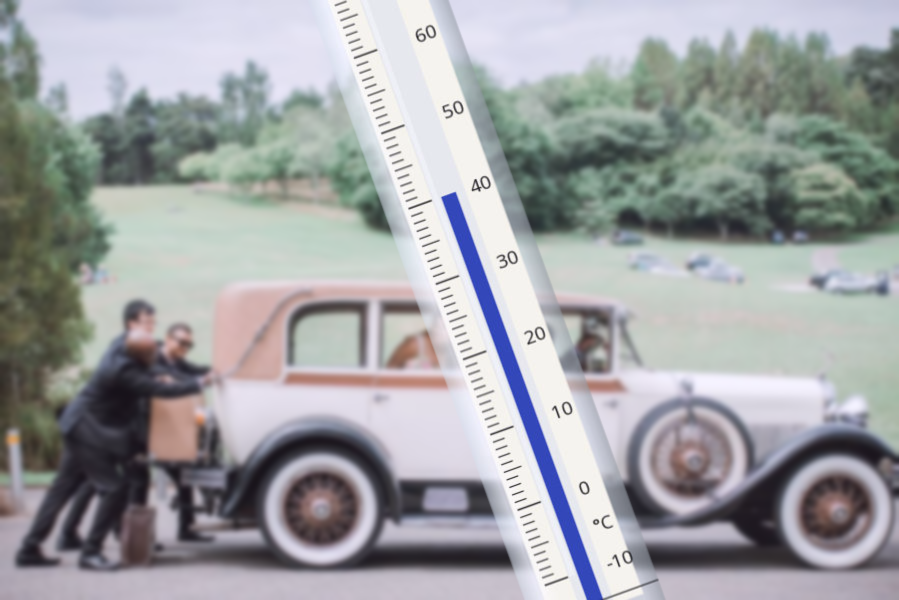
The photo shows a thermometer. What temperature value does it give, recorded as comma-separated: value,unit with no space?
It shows 40,°C
